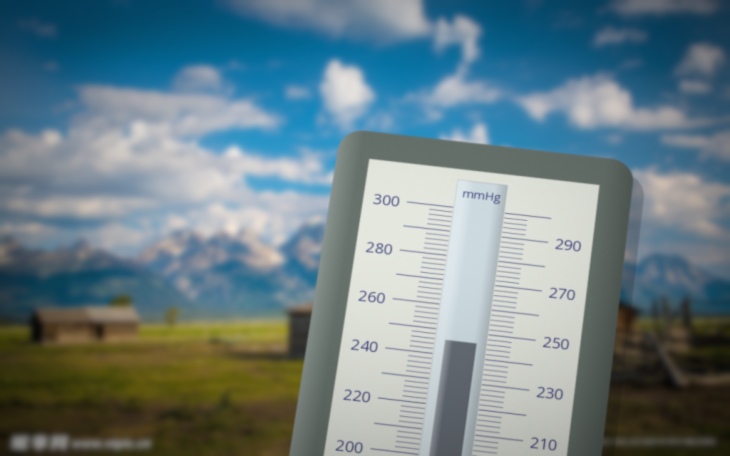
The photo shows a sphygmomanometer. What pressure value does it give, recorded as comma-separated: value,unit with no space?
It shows 246,mmHg
